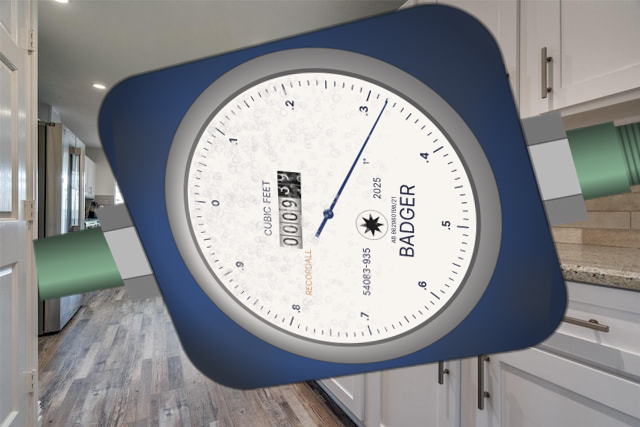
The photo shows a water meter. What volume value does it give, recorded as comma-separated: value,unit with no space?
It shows 939.32,ft³
